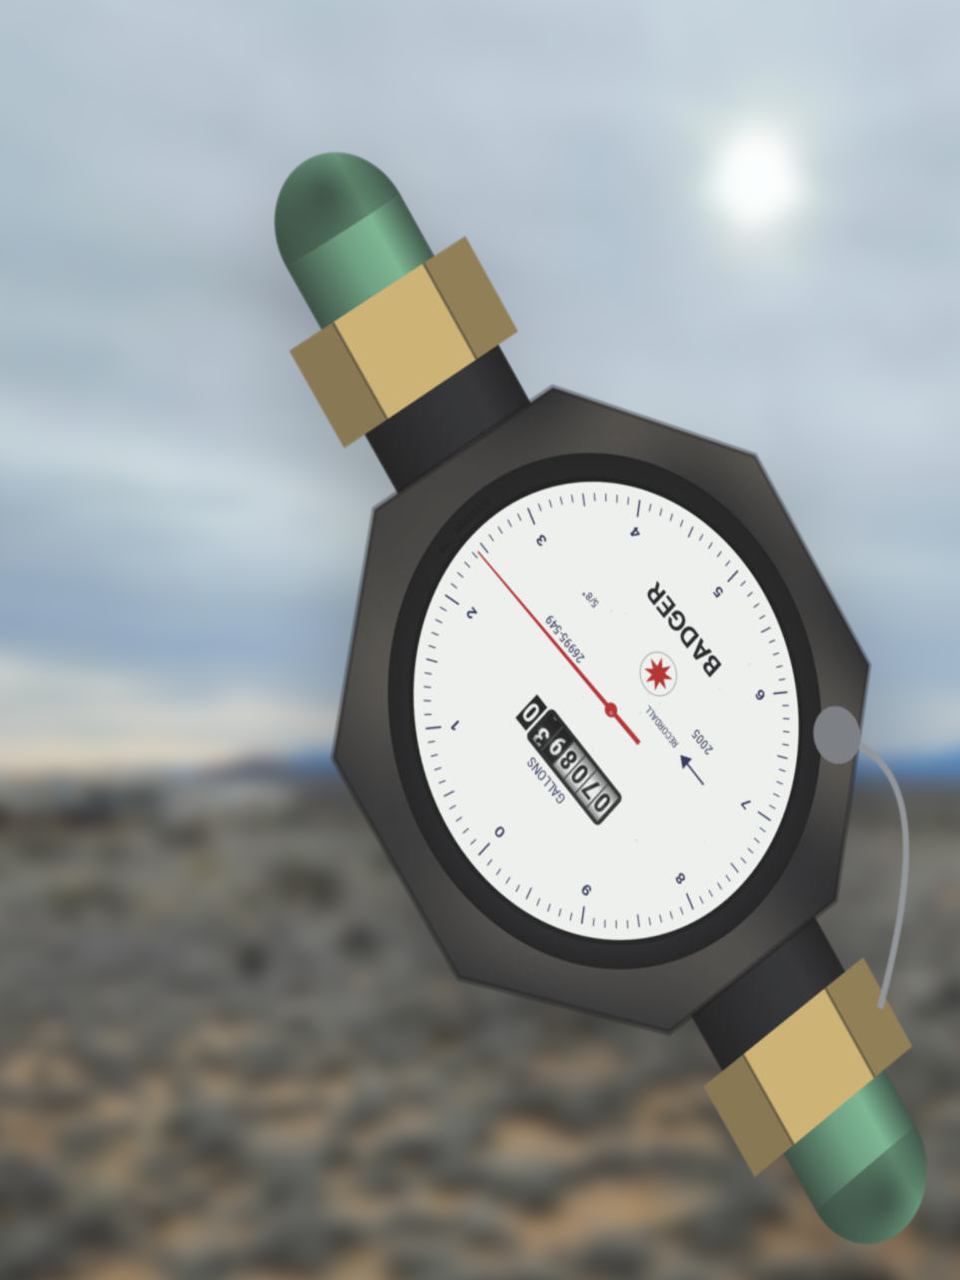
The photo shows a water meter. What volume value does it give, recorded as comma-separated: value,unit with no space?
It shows 708932.4,gal
